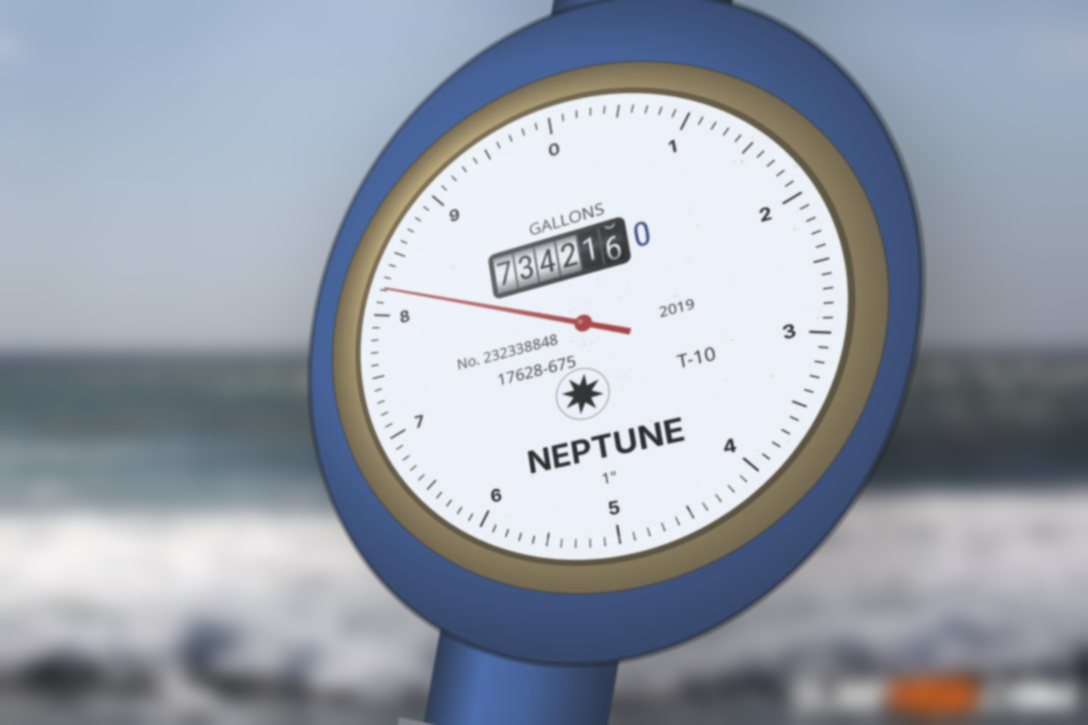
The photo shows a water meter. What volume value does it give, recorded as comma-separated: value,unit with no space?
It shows 7342158.2,gal
